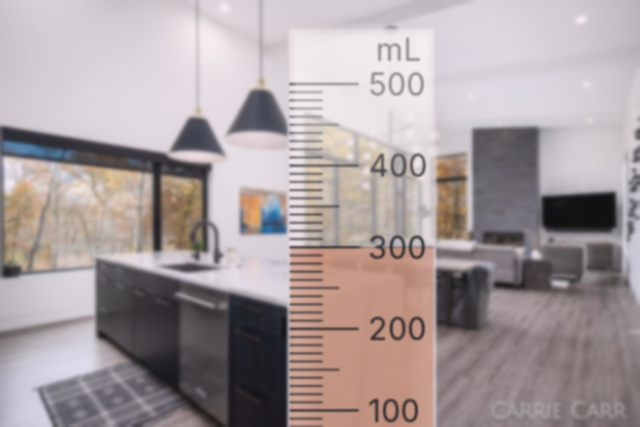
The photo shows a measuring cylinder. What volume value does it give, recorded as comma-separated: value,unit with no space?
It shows 300,mL
